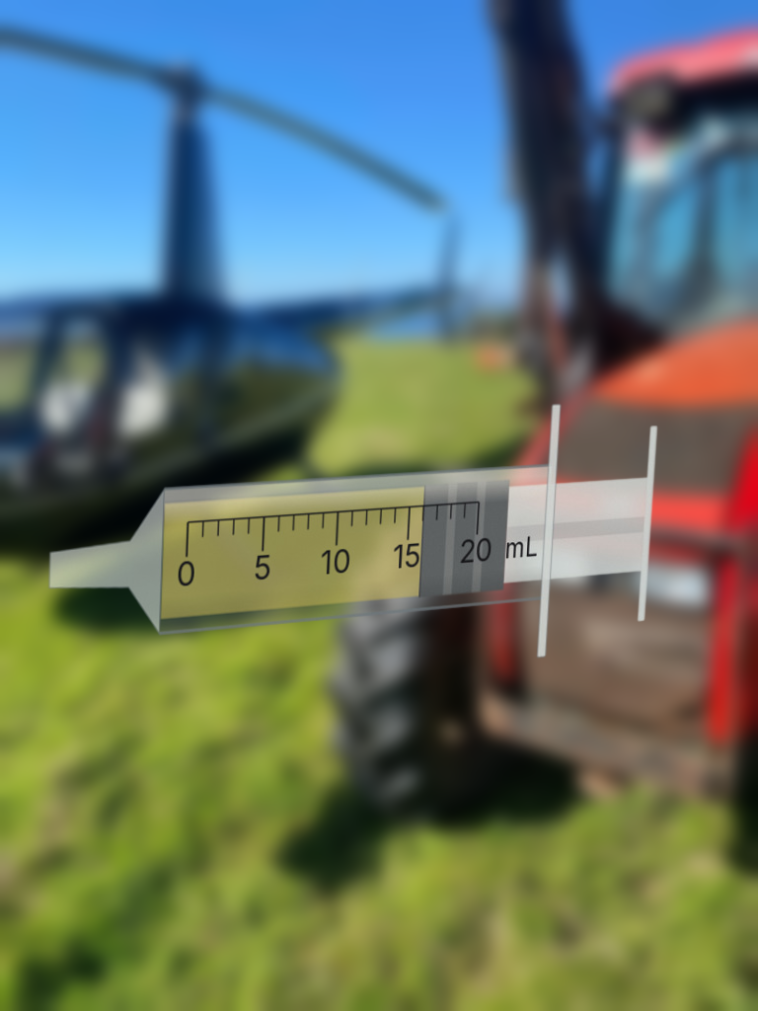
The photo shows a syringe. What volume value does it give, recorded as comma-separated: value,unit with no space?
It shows 16,mL
